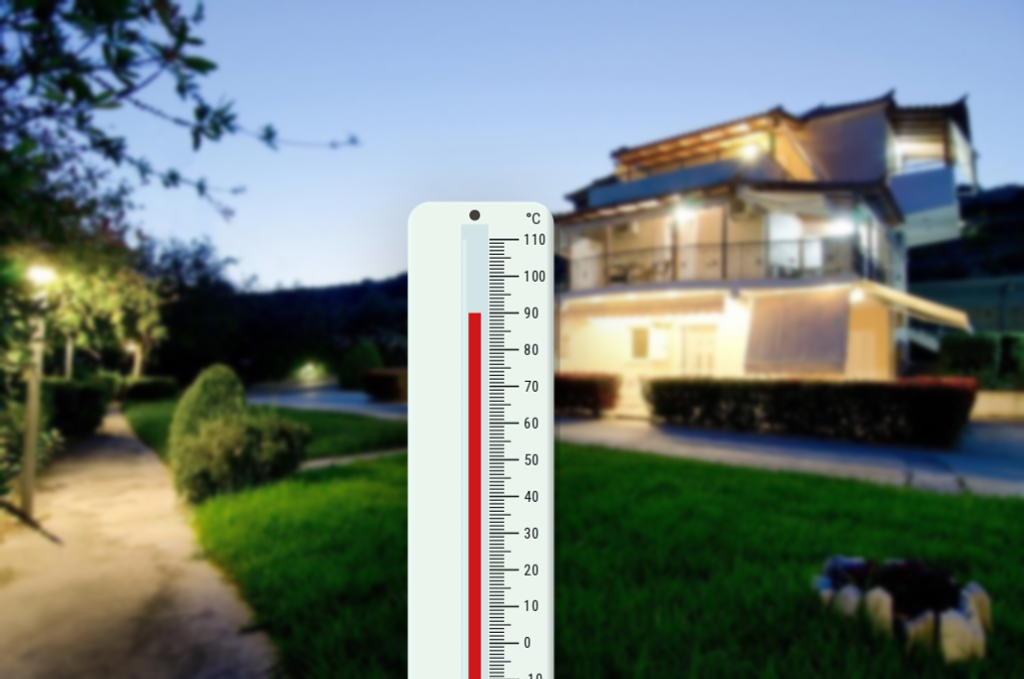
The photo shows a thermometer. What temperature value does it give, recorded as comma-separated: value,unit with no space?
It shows 90,°C
